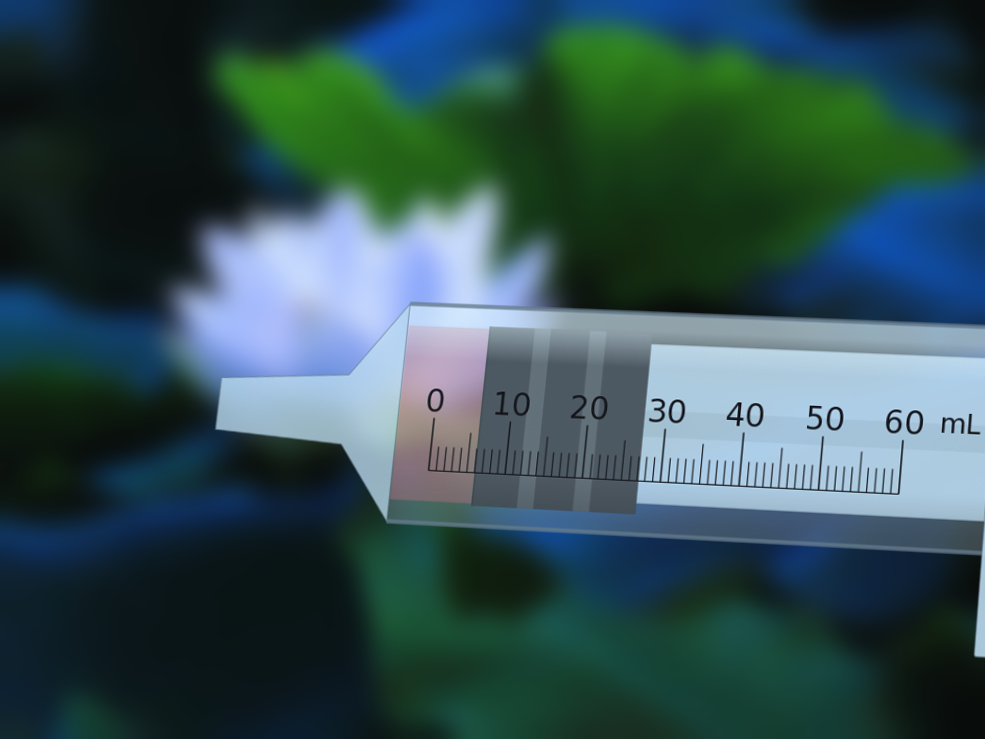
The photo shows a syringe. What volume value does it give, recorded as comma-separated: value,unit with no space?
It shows 6,mL
